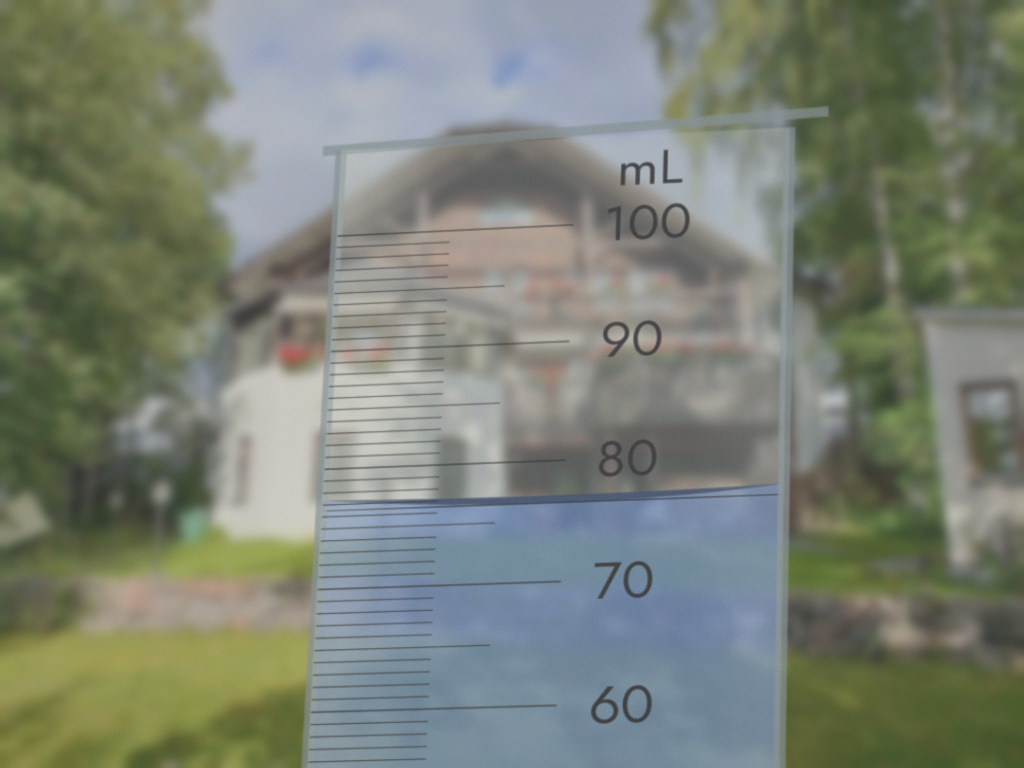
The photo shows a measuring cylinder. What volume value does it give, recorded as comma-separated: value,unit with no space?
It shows 76.5,mL
